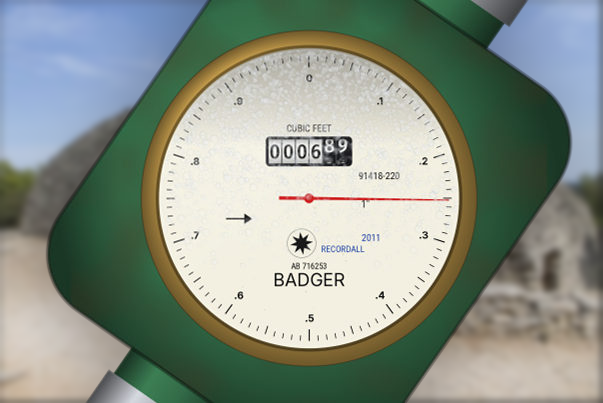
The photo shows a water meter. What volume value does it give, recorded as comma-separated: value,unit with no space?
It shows 689.25,ft³
